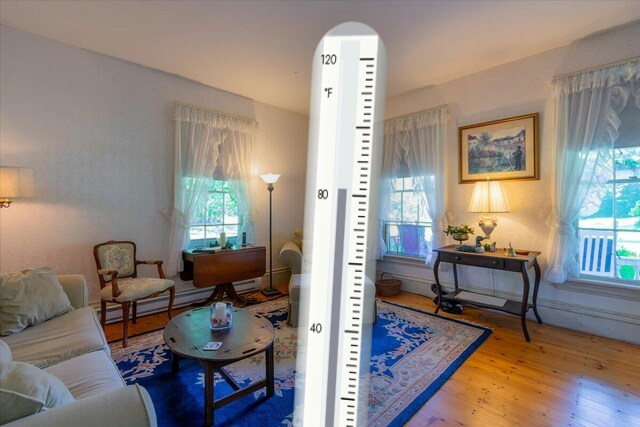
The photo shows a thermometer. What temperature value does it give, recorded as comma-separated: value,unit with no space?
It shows 82,°F
